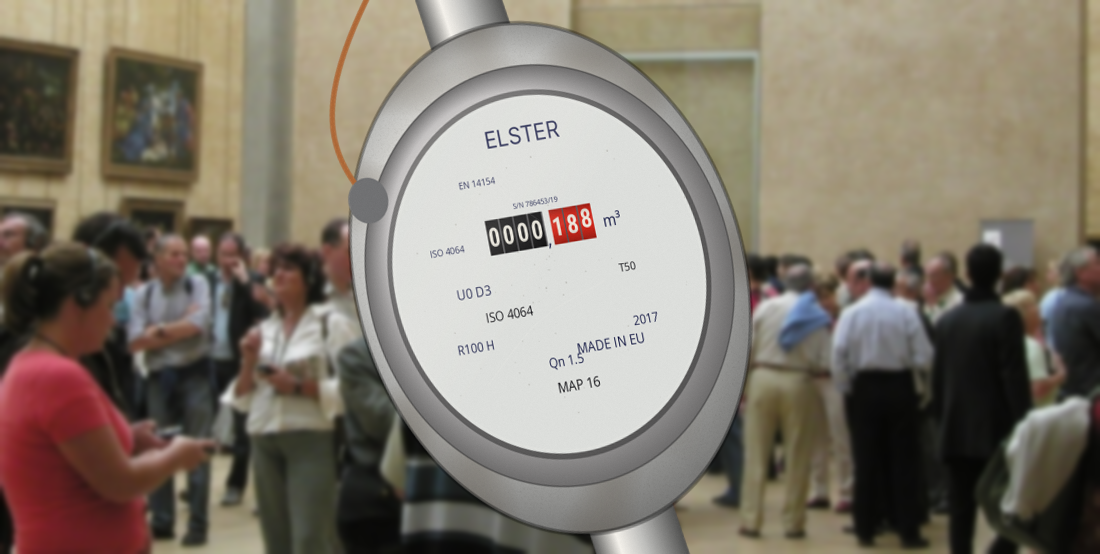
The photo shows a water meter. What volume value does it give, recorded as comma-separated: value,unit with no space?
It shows 0.188,m³
